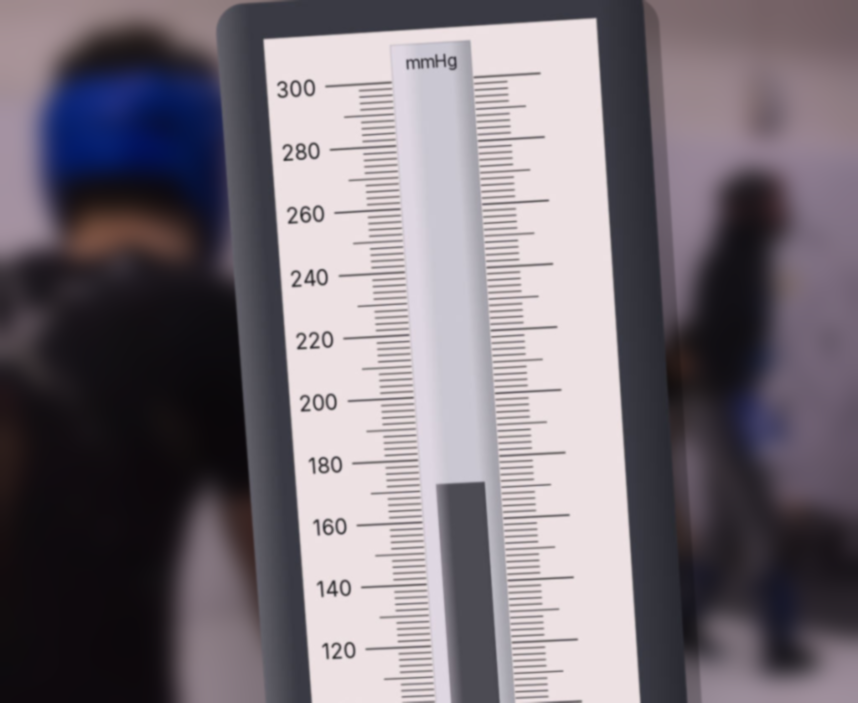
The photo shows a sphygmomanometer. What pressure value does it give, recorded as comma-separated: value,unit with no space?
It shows 172,mmHg
